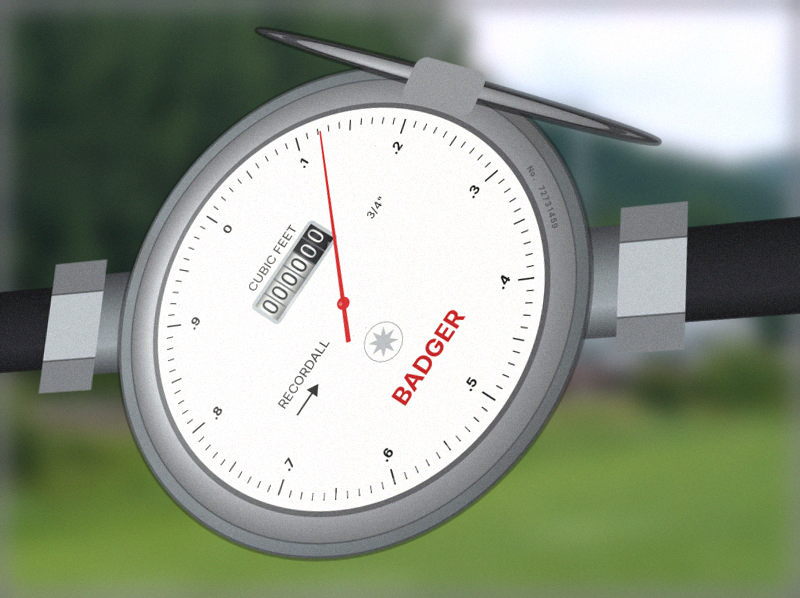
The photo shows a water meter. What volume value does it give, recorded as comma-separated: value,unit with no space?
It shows 0.12,ft³
